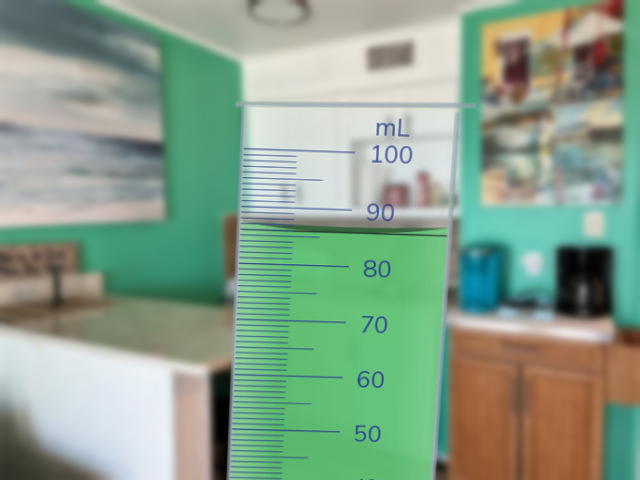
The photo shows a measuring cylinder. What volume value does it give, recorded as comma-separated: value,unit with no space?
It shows 86,mL
